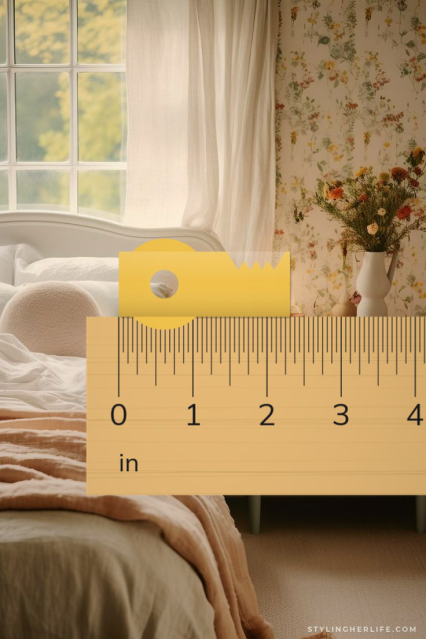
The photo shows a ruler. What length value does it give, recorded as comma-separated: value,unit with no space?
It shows 2.3125,in
